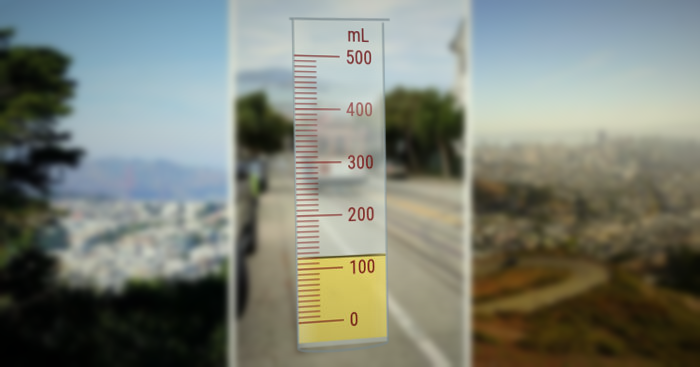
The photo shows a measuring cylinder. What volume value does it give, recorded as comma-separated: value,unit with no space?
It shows 120,mL
